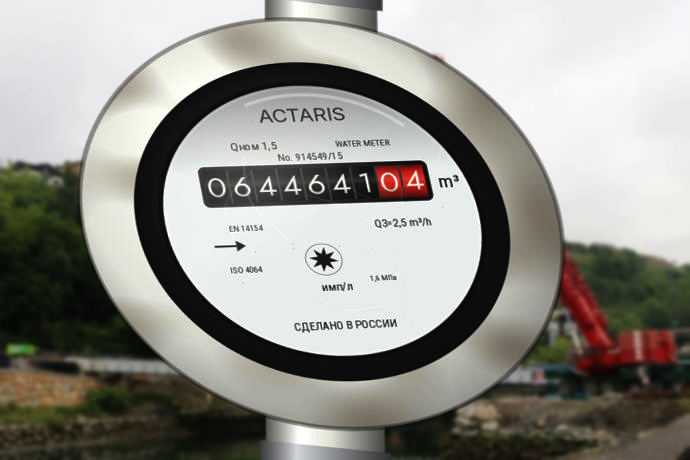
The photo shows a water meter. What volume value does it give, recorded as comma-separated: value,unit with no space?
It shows 644641.04,m³
